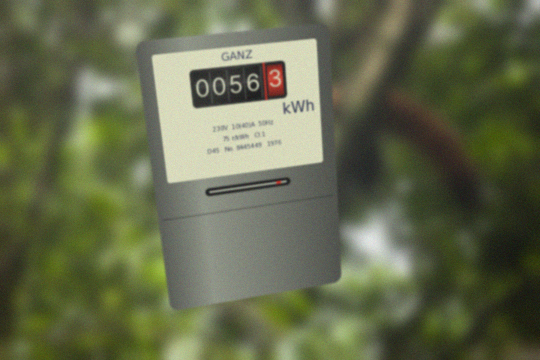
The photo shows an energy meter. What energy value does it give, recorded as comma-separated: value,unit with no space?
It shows 56.3,kWh
